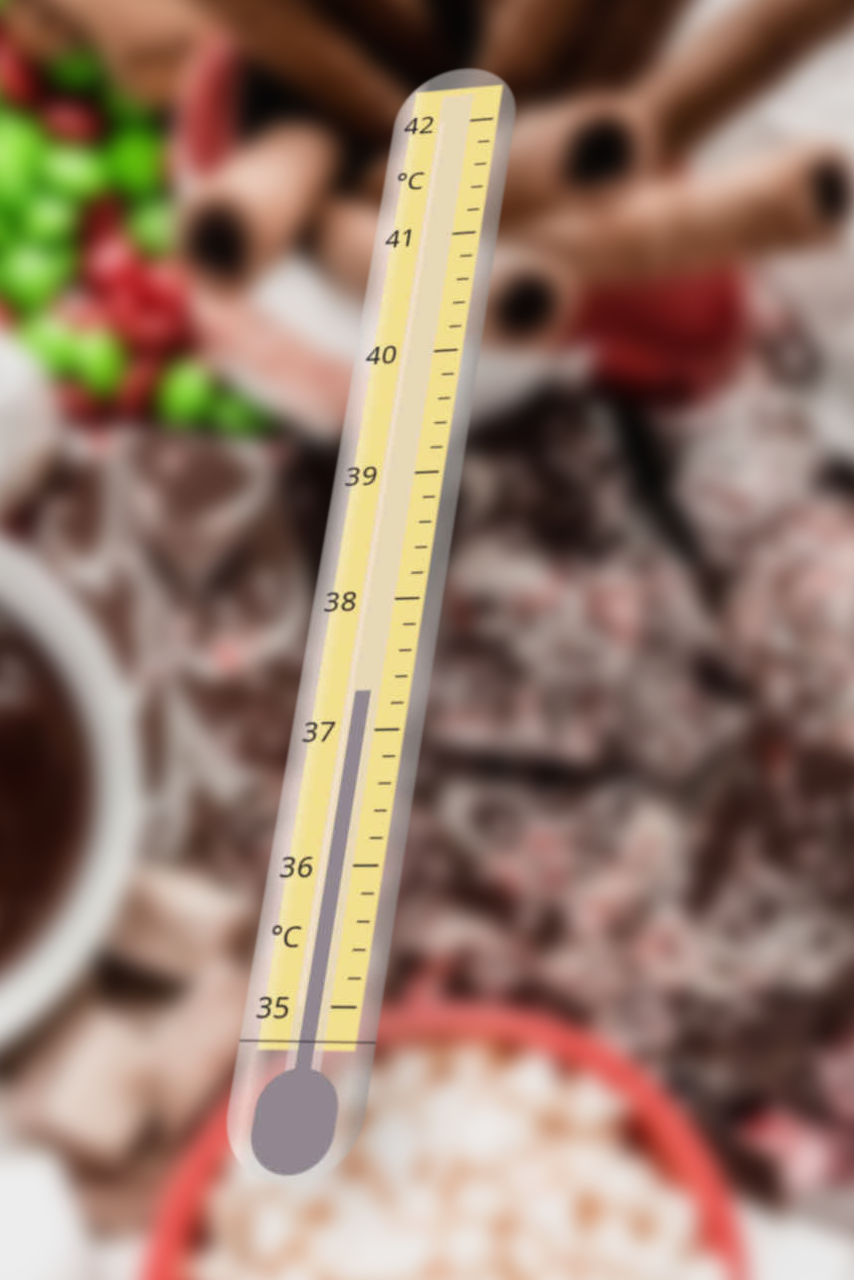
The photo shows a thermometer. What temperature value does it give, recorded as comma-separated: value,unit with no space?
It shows 37.3,°C
